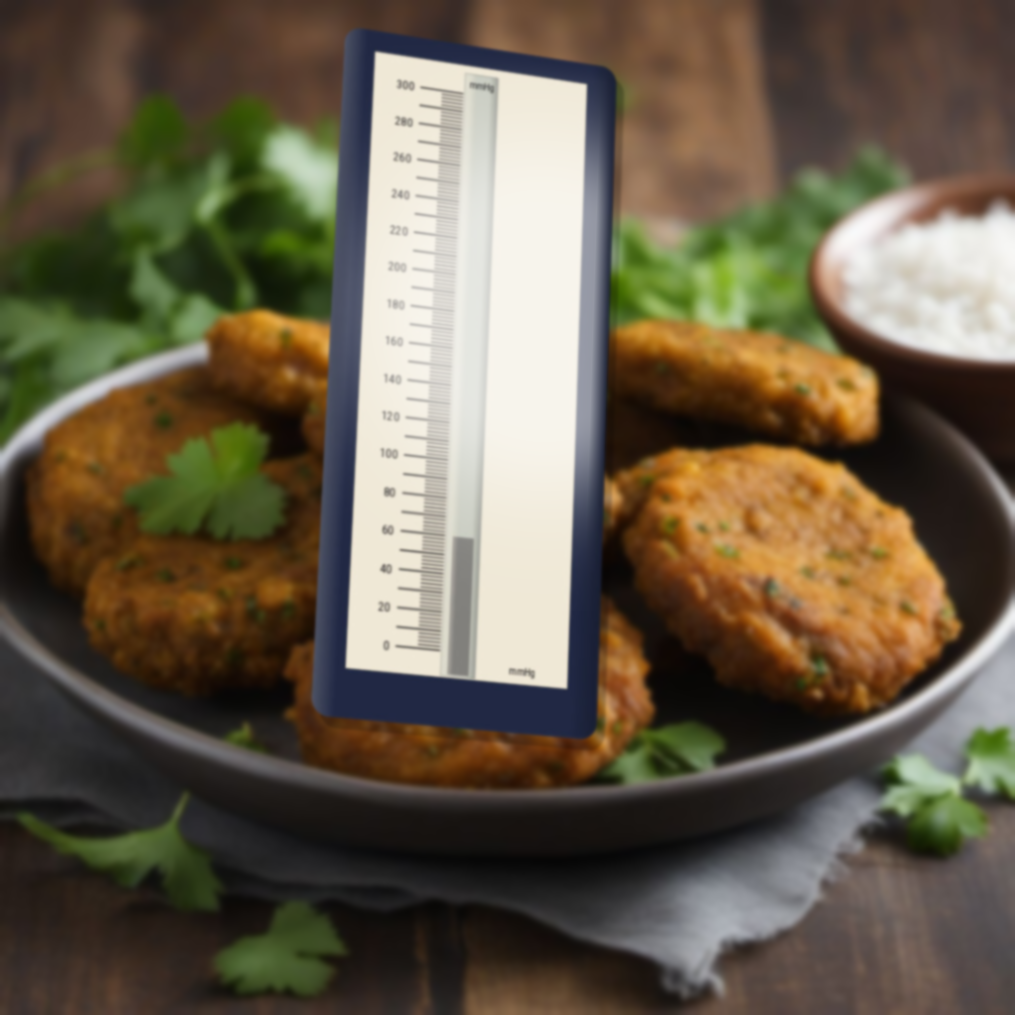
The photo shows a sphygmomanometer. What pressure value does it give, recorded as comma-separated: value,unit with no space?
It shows 60,mmHg
